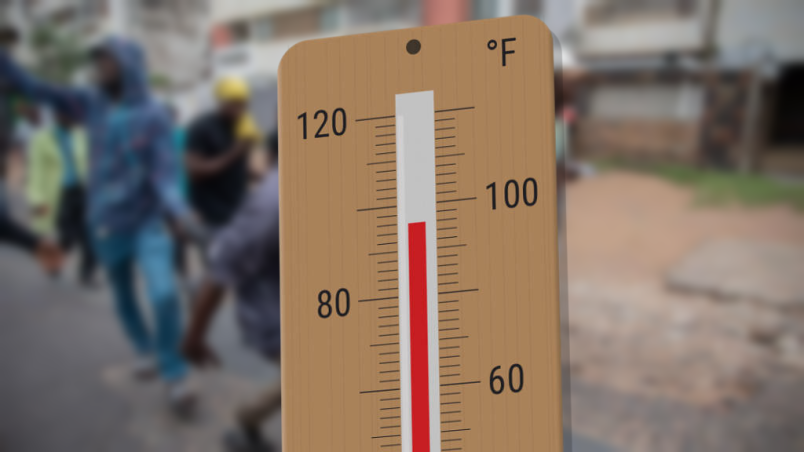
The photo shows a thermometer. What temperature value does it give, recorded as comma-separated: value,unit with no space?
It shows 96,°F
